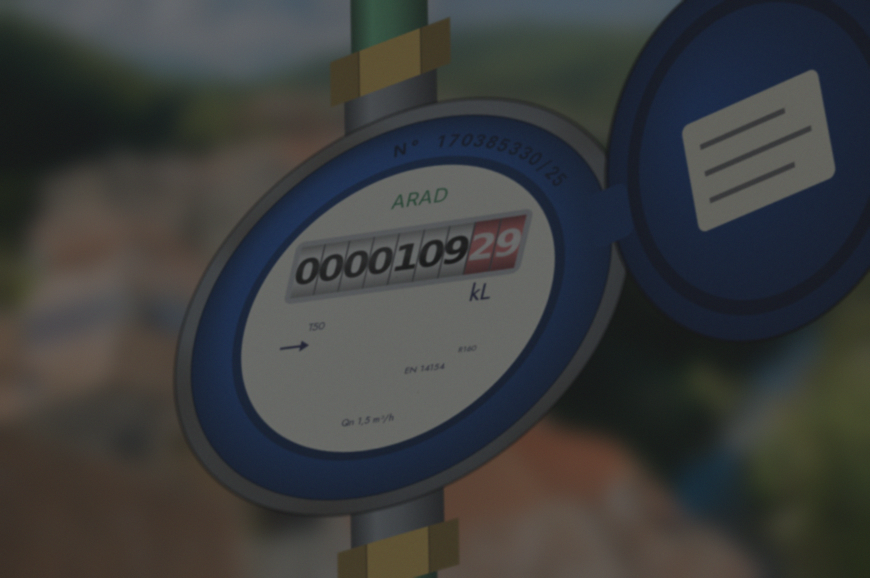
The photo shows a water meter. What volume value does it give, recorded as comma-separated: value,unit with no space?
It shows 109.29,kL
